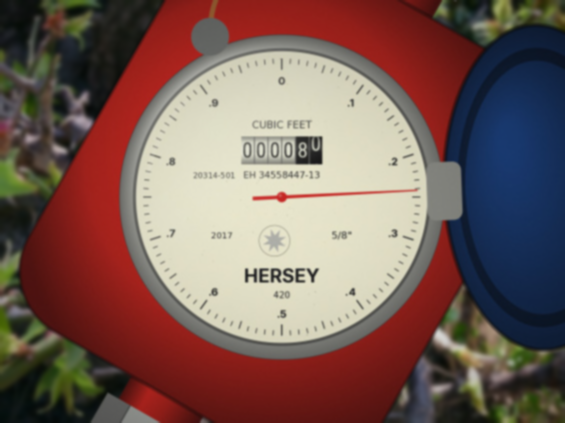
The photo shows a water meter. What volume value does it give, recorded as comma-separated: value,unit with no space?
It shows 80.24,ft³
